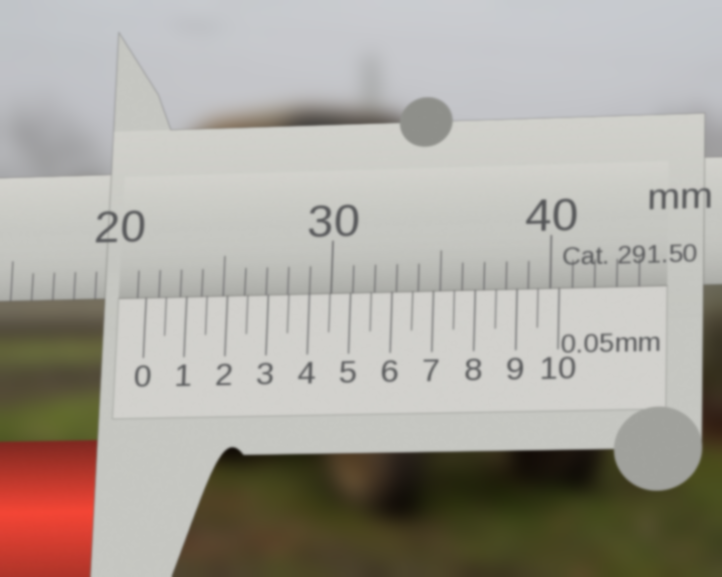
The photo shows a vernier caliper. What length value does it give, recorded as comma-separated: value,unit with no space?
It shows 21.4,mm
